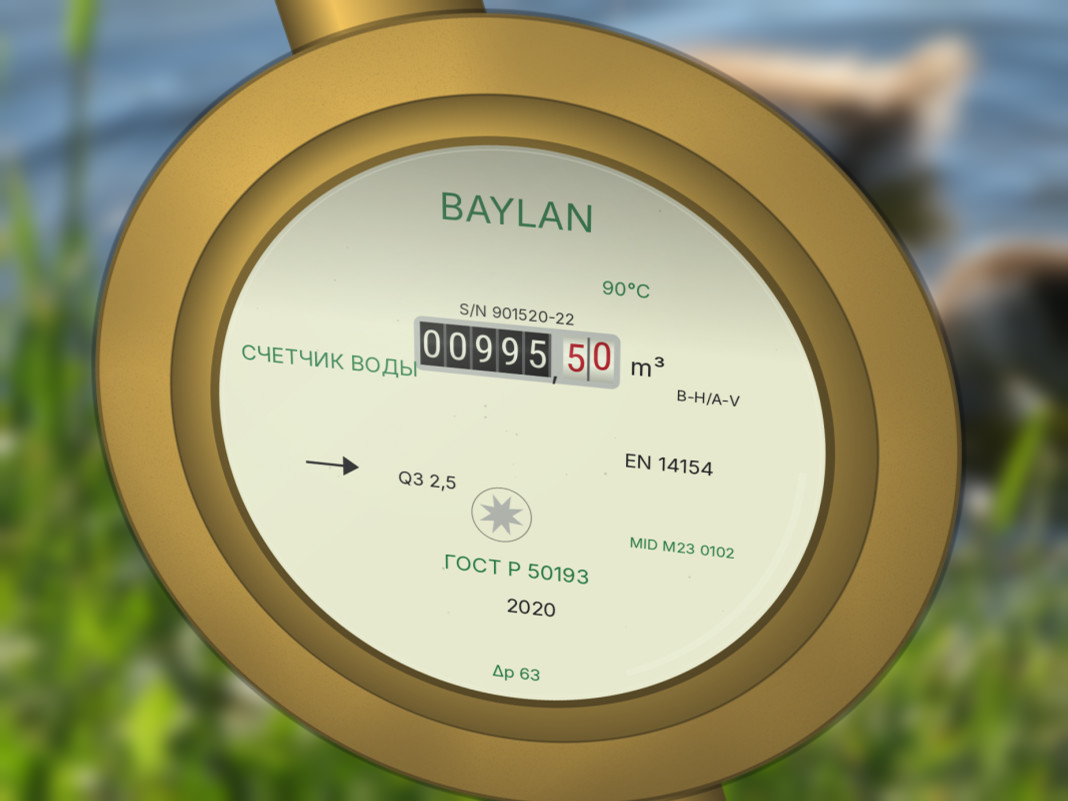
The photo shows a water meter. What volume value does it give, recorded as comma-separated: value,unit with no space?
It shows 995.50,m³
